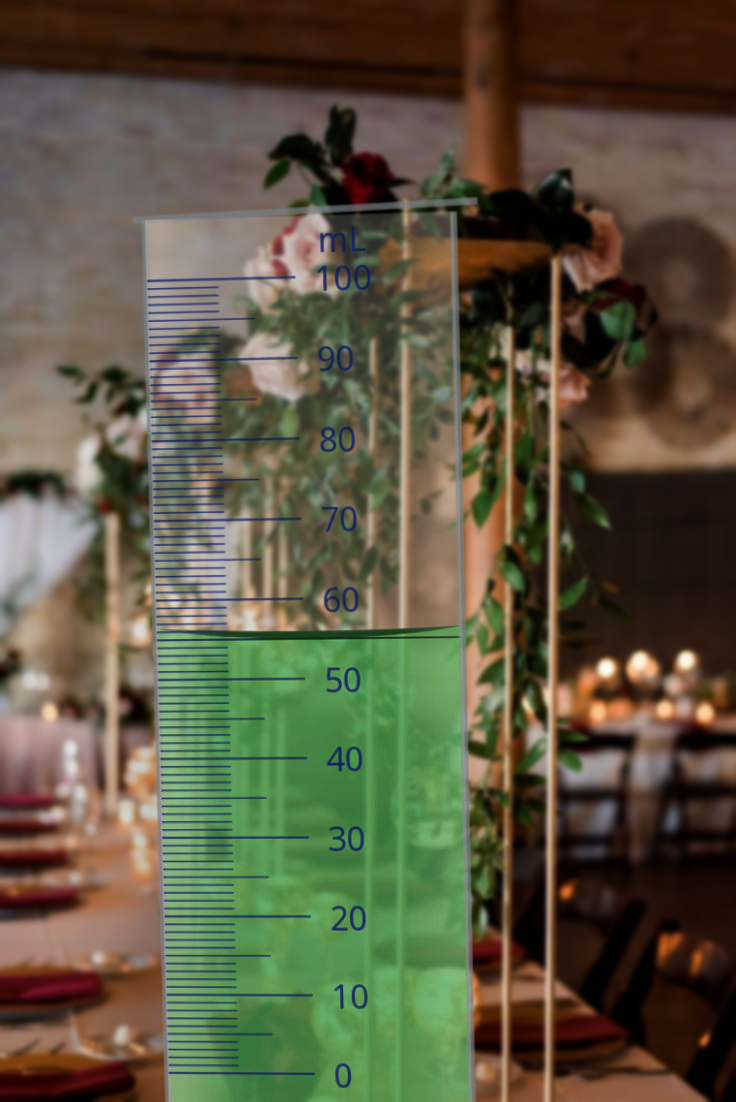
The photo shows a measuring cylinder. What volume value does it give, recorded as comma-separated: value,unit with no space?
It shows 55,mL
